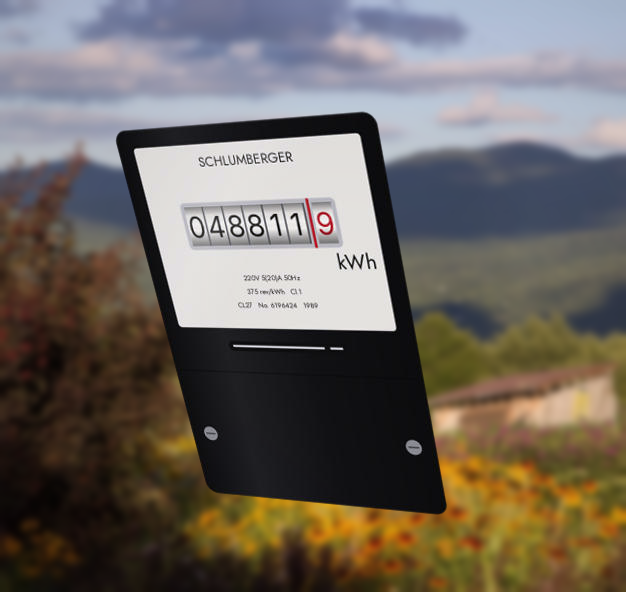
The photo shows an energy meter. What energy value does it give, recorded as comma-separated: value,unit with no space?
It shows 48811.9,kWh
